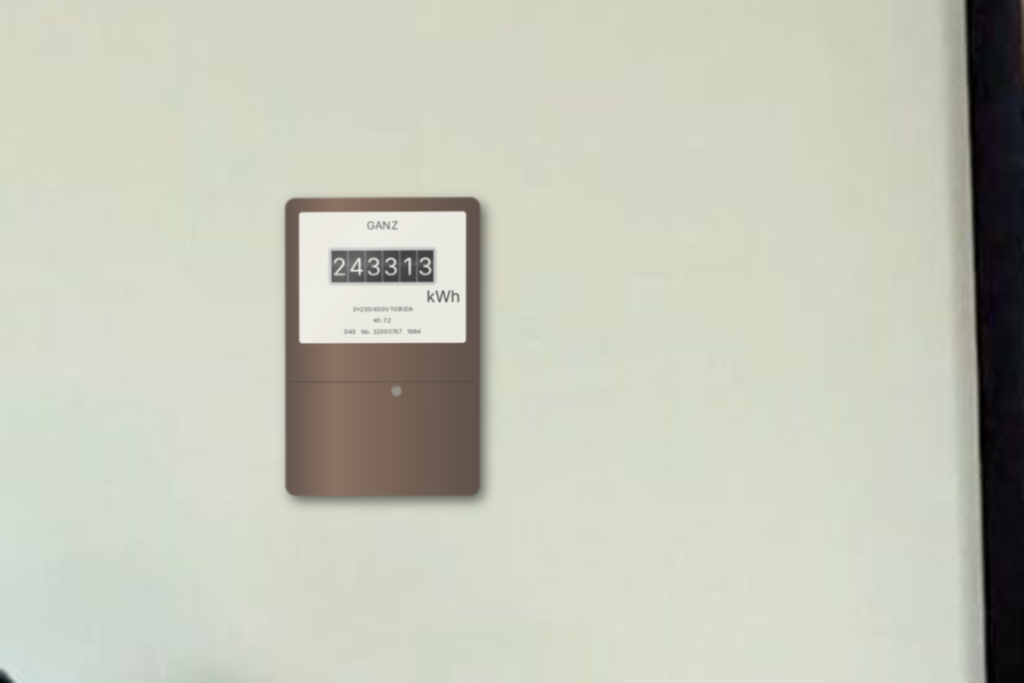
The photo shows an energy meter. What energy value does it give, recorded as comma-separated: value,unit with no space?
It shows 243313,kWh
